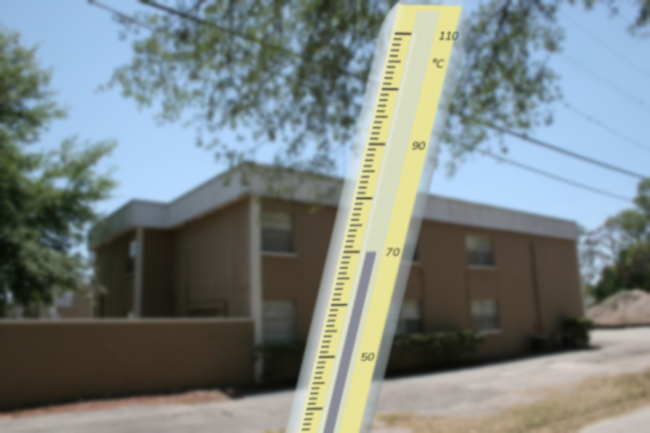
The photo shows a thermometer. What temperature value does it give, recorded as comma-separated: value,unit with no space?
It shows 70,°C
